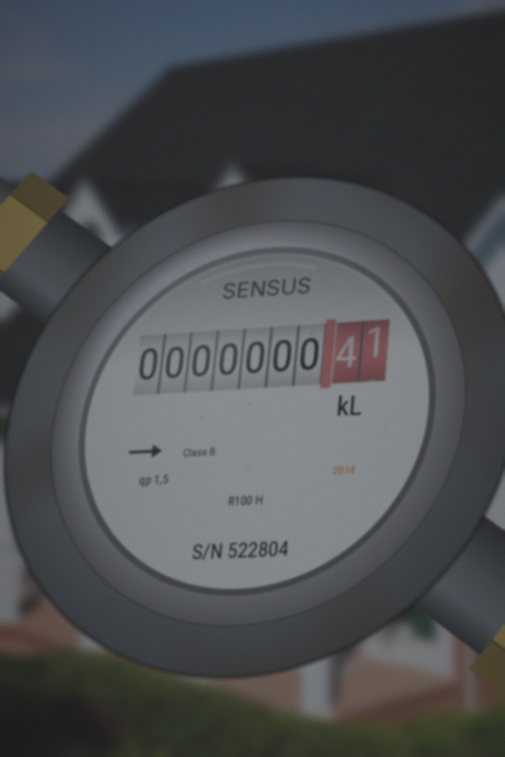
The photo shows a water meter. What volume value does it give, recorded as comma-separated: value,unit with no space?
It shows 0.41,kL
